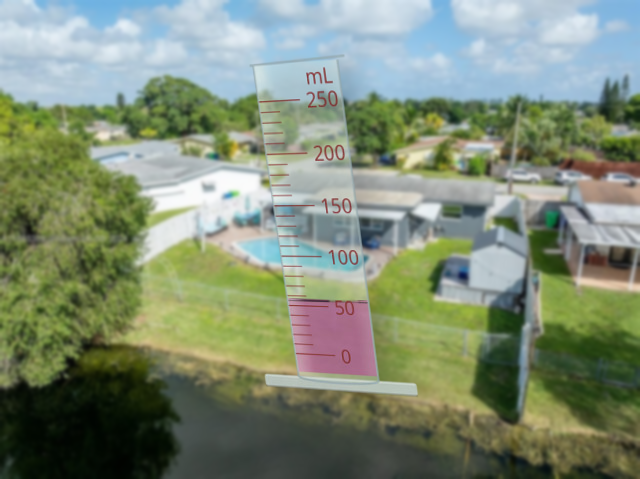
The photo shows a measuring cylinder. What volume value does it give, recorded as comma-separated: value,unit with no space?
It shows 55,mL
